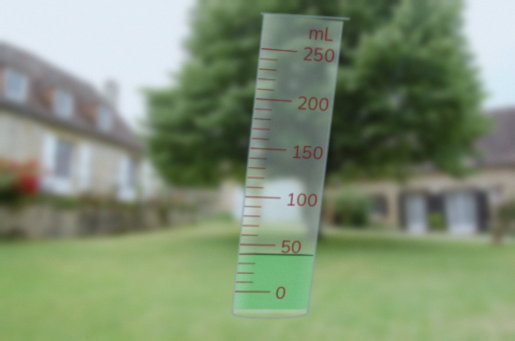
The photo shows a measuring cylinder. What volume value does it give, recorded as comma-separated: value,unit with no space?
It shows 40,mL
